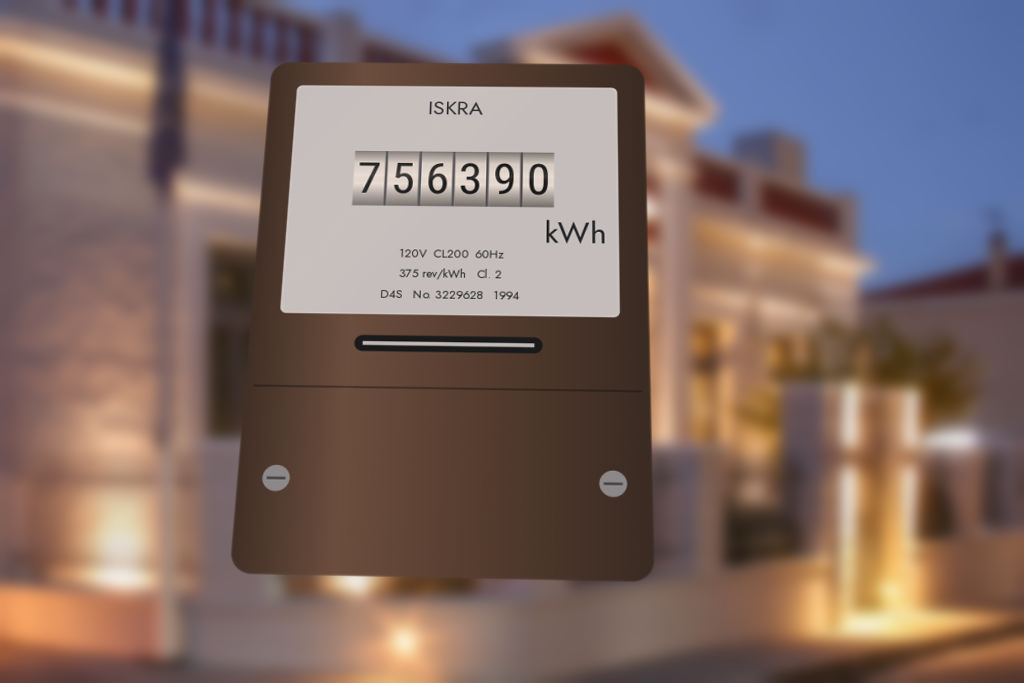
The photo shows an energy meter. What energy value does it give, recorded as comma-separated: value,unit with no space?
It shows 756390,kWh
